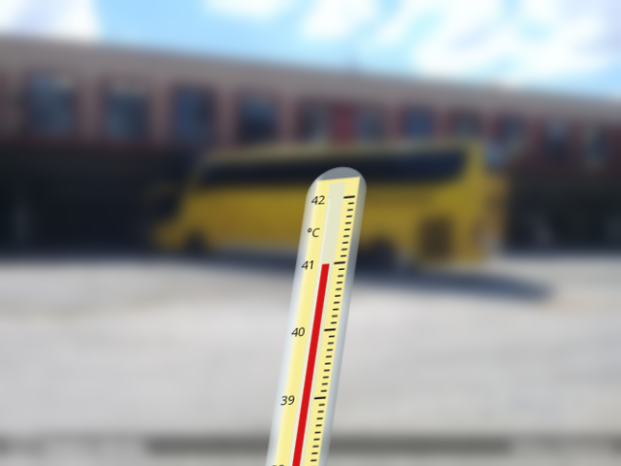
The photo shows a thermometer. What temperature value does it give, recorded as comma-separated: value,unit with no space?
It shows 41,°C
